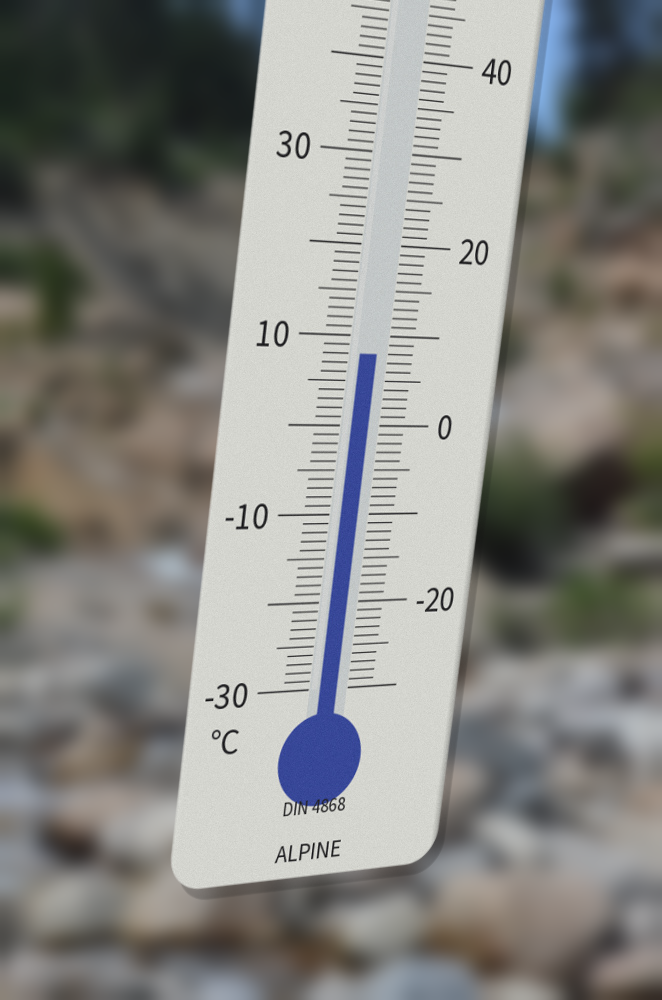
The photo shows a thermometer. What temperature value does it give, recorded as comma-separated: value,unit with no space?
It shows 8,°C
